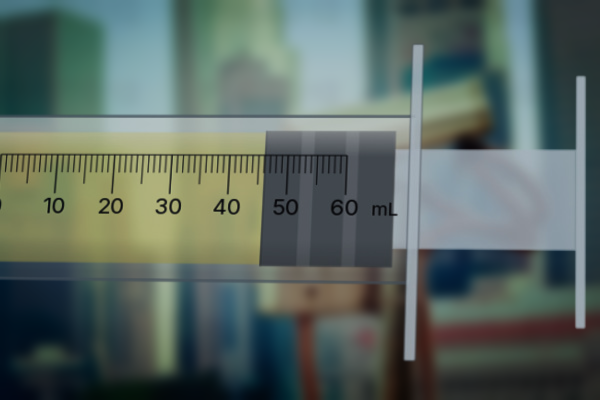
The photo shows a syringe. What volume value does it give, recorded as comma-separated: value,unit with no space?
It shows 46,mL
